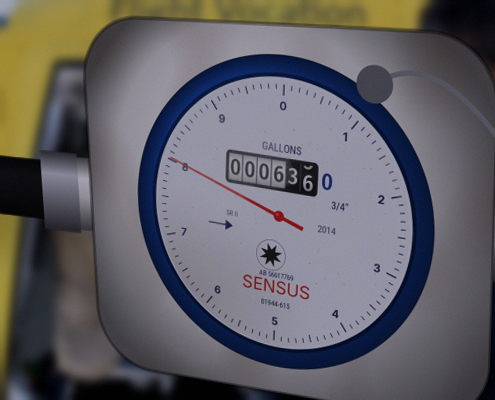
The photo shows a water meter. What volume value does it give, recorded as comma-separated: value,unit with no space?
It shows 6358.0,gal
